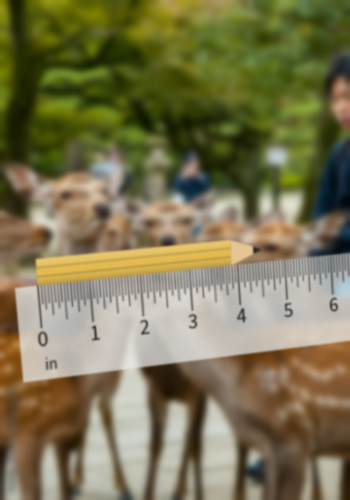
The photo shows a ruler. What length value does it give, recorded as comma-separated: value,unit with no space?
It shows 4.5,in
